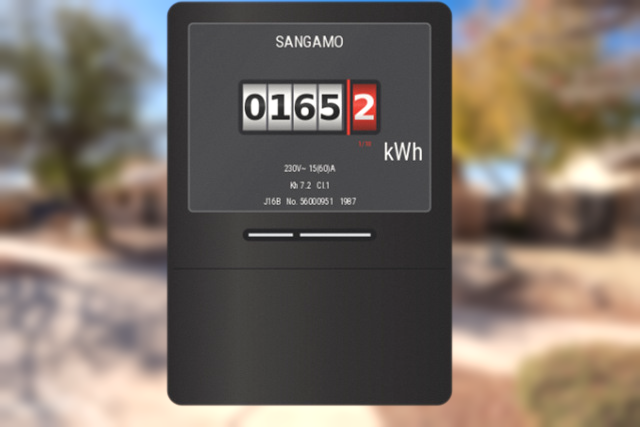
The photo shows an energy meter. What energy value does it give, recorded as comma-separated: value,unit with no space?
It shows 165.2,kWh
